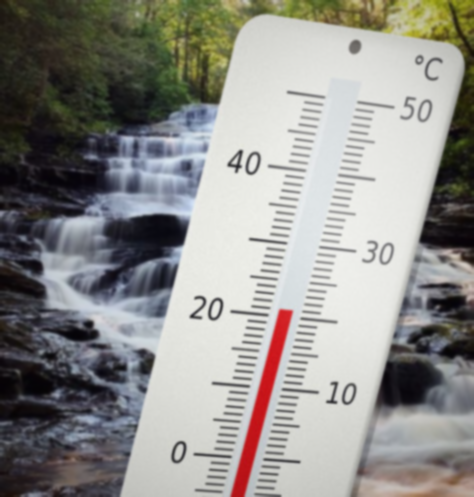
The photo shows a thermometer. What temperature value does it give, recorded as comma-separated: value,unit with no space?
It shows 21,°C
